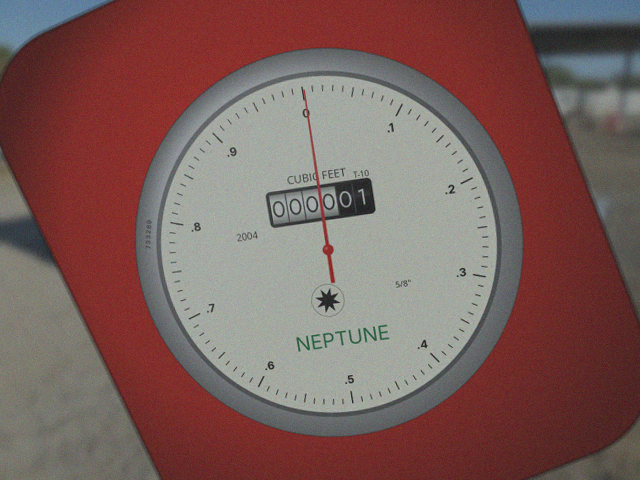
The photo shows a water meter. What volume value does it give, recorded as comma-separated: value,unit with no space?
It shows 1.00,ft³
